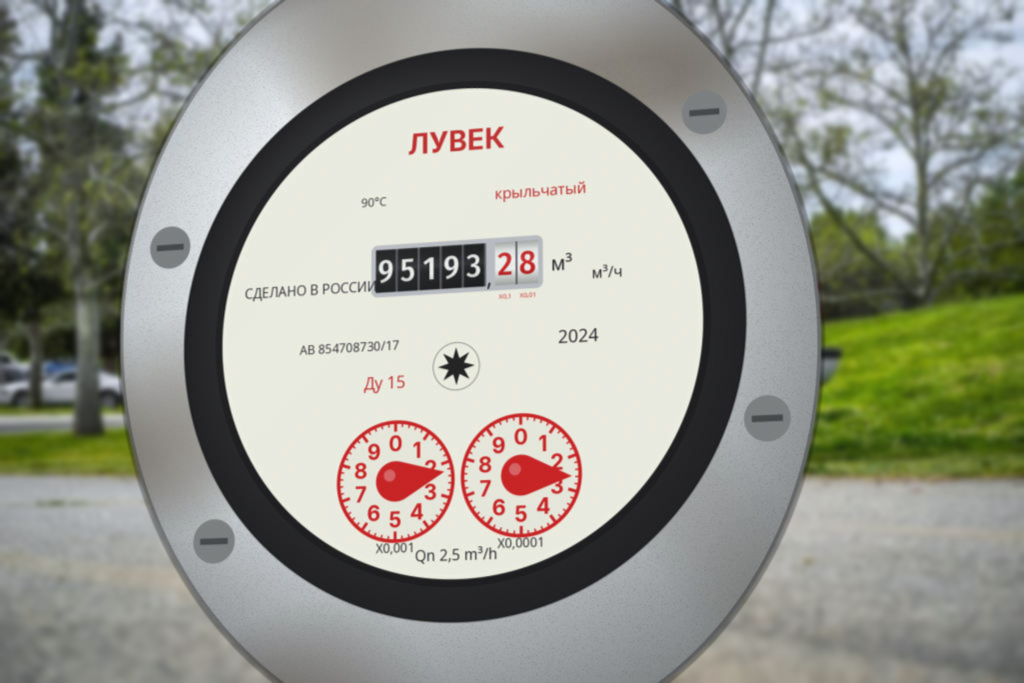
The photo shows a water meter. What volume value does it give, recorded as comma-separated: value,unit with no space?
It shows 95193.2822,m³
